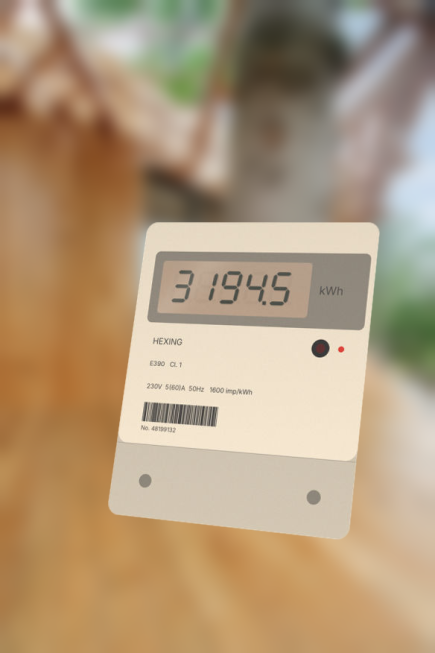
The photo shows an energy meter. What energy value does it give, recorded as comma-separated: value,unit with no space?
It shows 3194.5,kWh
